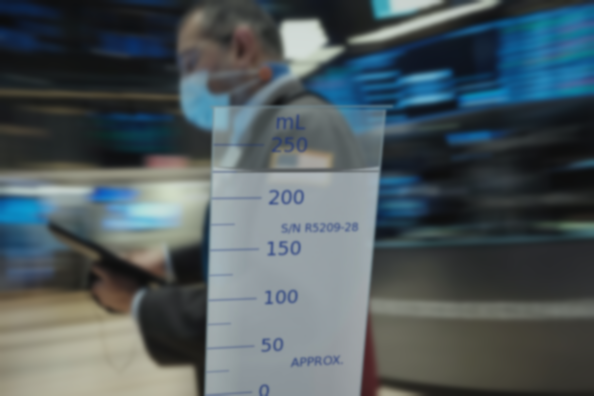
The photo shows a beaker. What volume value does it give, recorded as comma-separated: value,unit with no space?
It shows 225,mL
